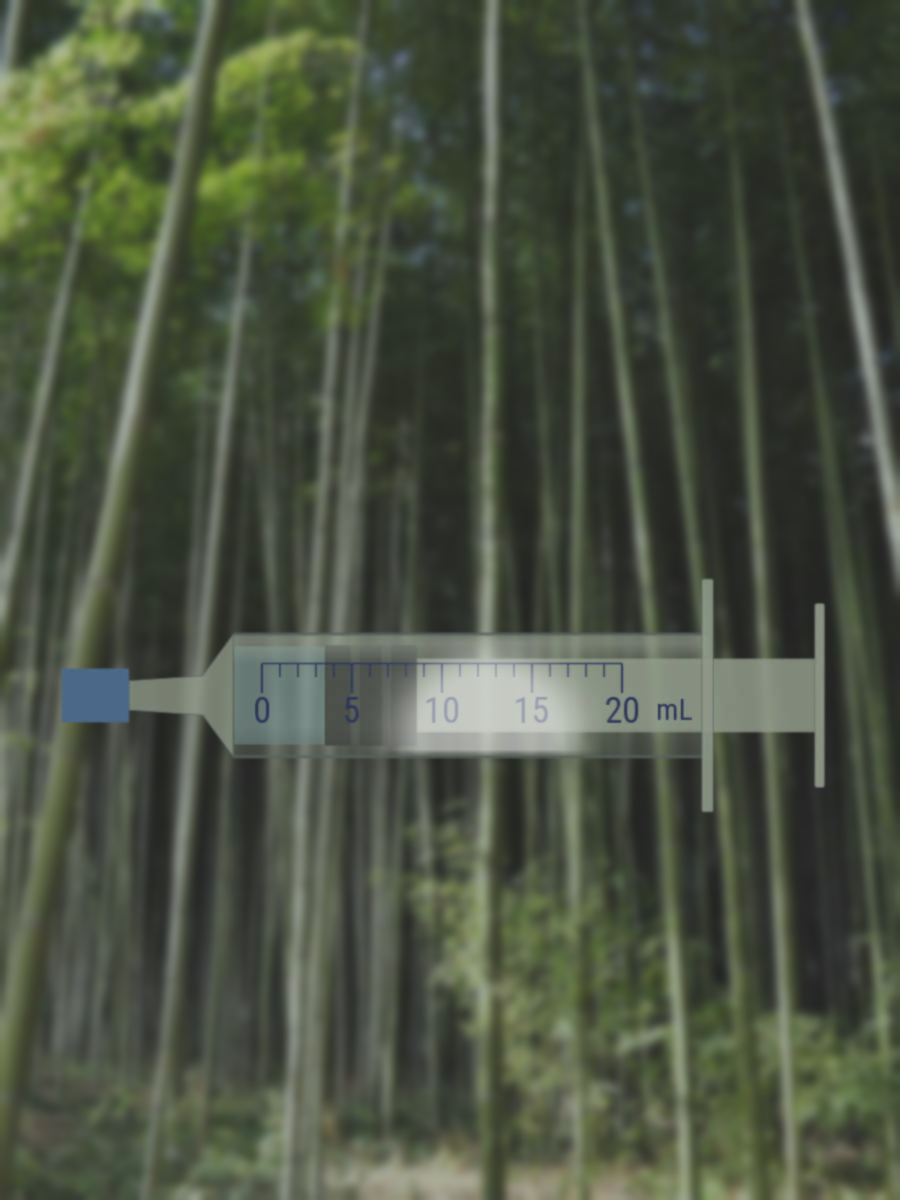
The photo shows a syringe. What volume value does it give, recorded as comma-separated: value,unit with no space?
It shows 3.5,mL
